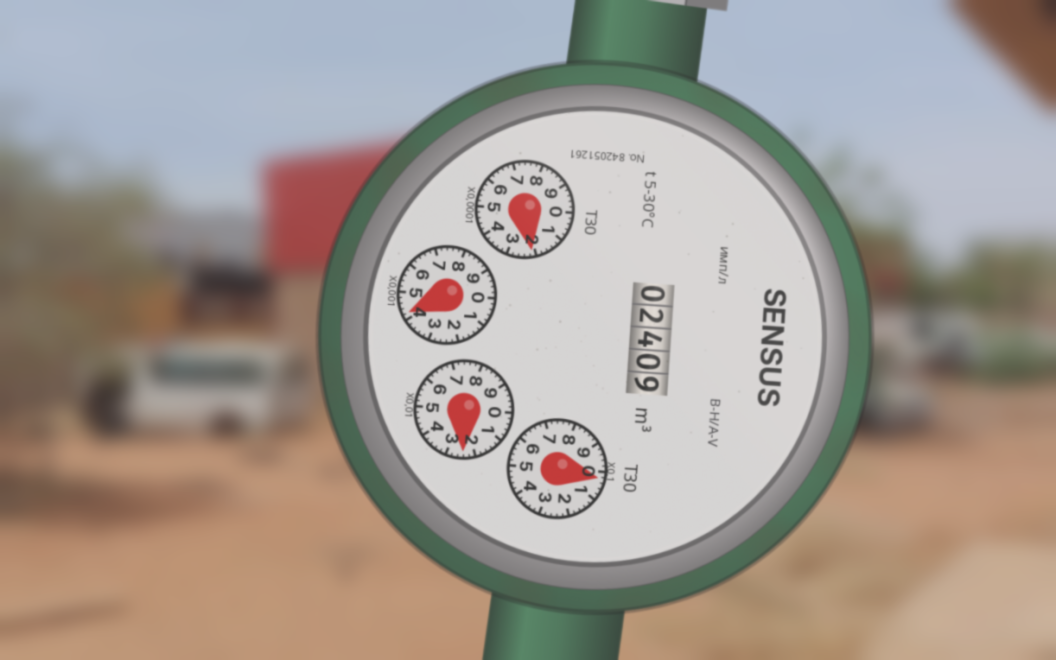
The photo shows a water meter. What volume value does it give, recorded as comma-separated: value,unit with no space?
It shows 2409.0242,m³
